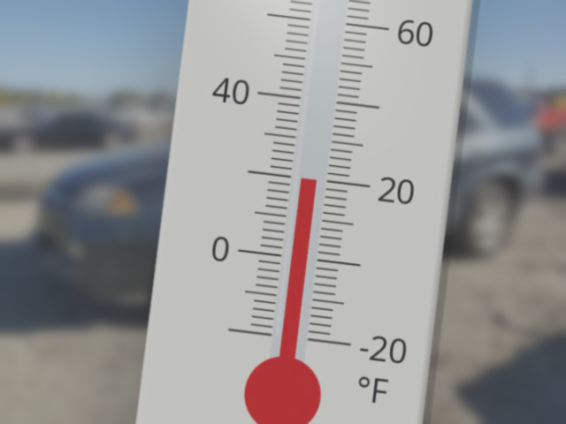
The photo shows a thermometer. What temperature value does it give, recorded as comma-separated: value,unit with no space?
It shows 20,°F
